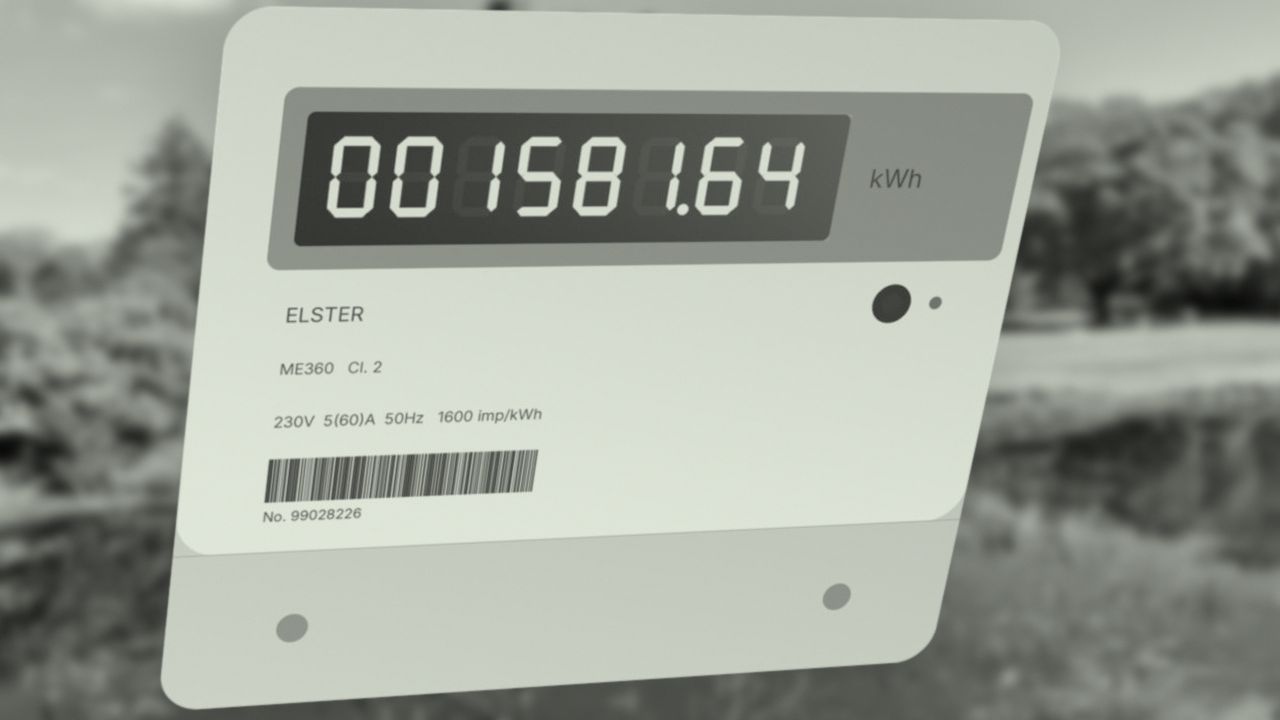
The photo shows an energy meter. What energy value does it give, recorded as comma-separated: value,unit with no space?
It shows 1581.64,kWh
